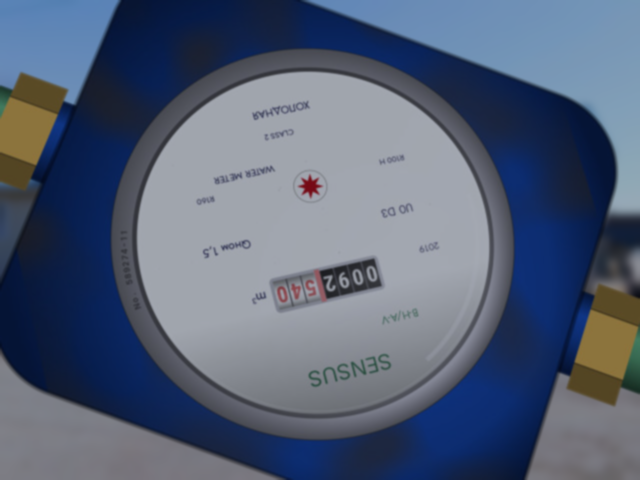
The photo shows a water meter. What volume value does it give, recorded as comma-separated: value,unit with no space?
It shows 92.540,m³
